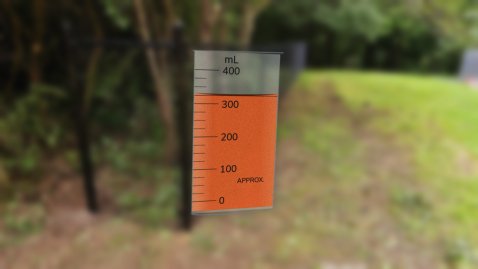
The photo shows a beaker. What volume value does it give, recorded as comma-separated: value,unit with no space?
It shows 325,mL
